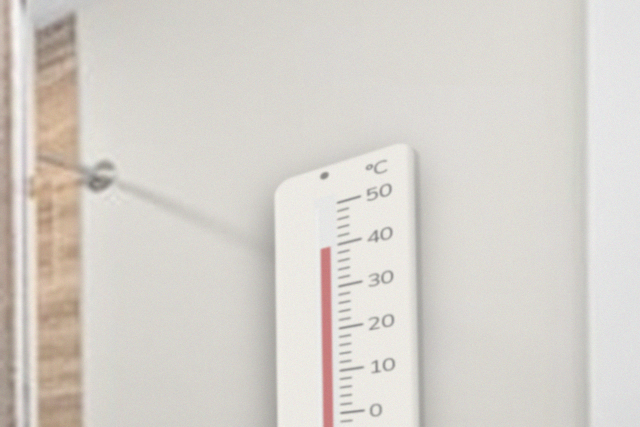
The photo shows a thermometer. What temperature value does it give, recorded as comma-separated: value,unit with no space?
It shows 40,°C
